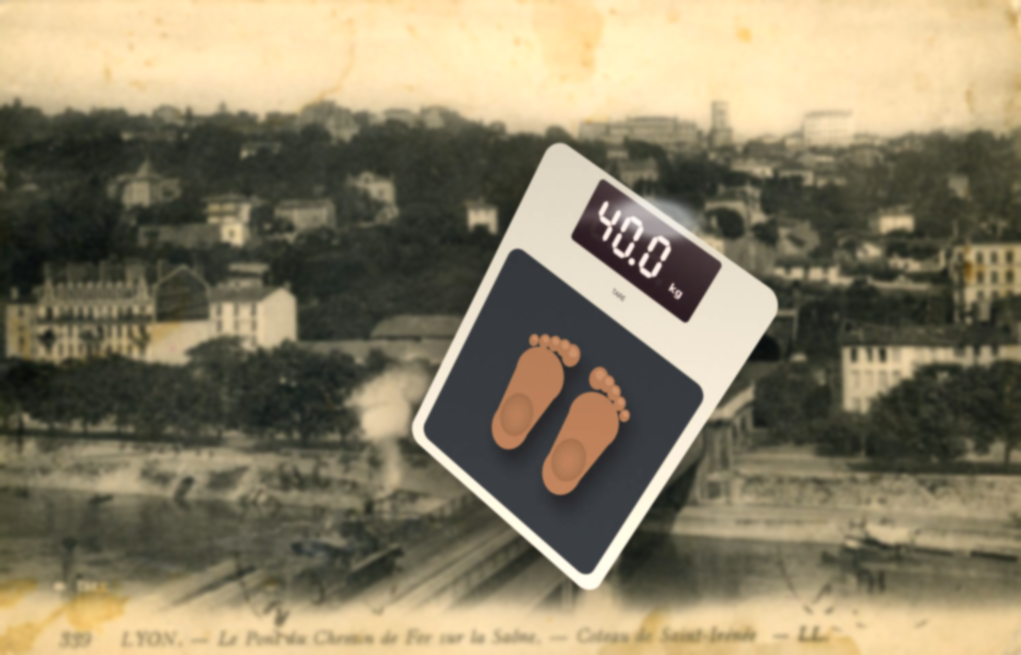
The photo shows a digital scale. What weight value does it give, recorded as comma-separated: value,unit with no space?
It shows 40.0,kg
